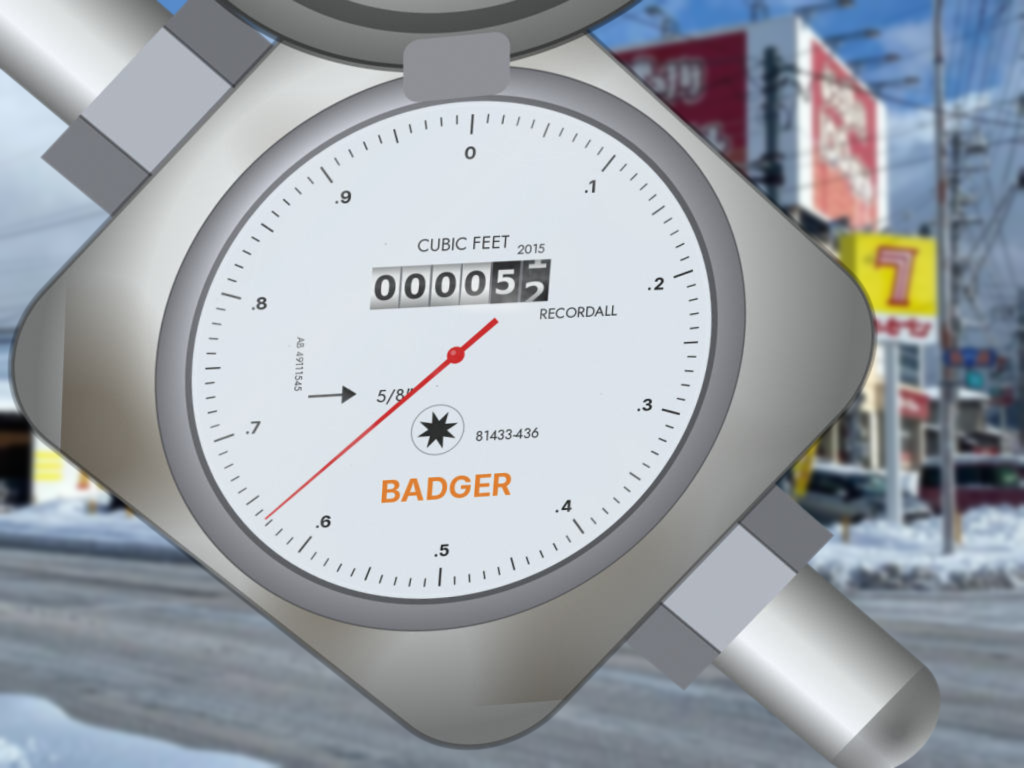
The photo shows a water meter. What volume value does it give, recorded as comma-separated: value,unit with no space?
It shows 51.63,ft³
